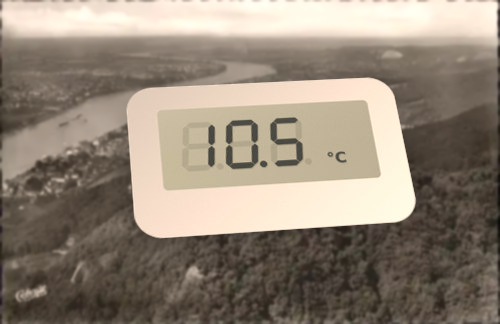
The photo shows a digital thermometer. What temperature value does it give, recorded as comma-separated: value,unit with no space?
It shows 10.5,°C
